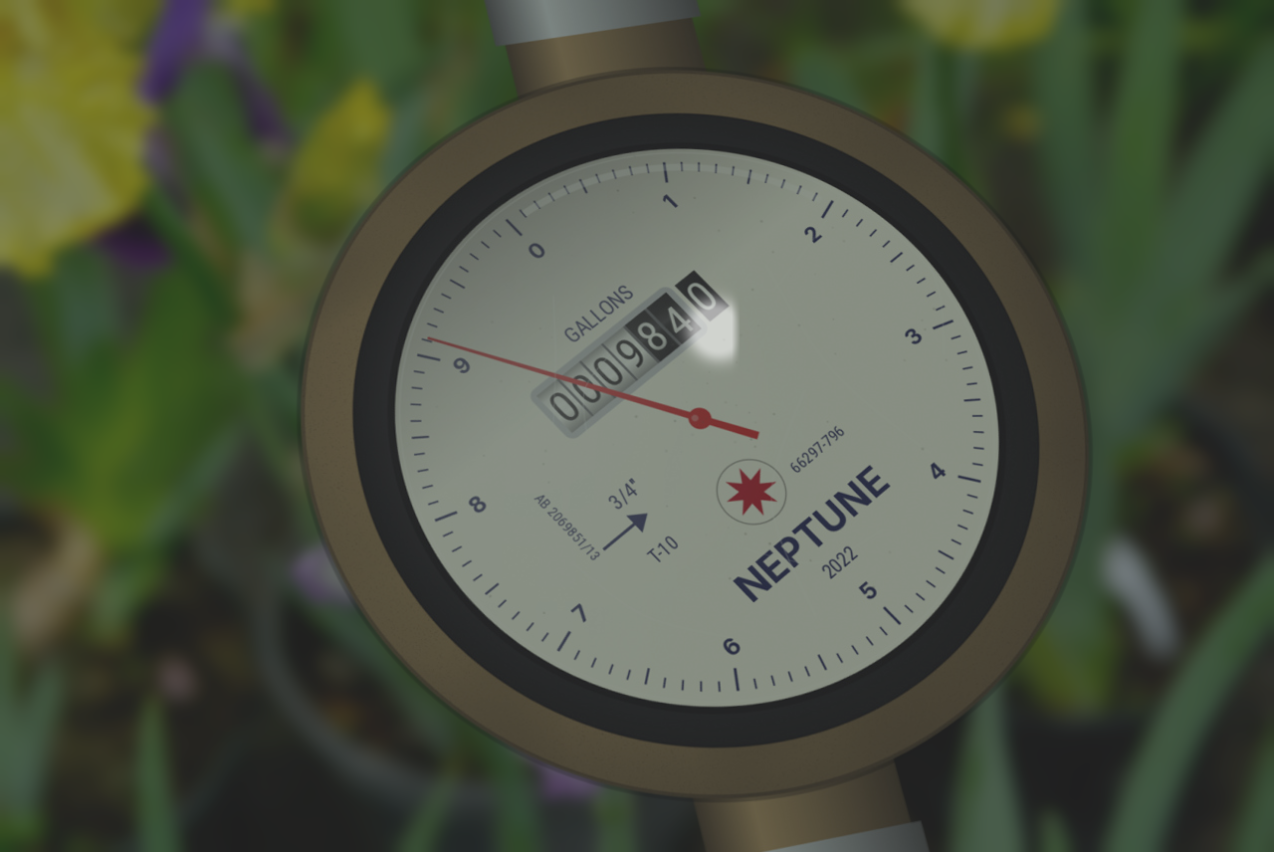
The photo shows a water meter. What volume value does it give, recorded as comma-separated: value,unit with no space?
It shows 9839.1,gal
